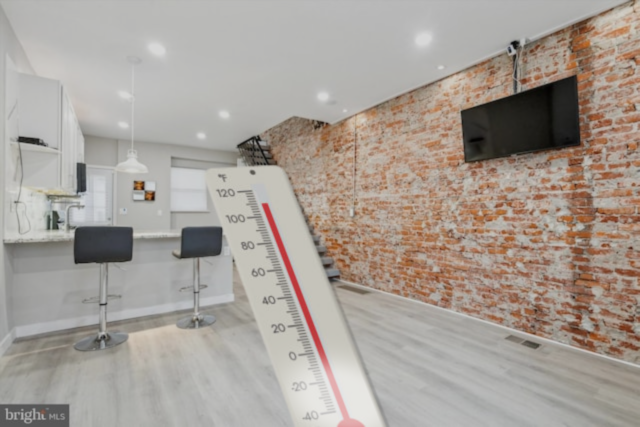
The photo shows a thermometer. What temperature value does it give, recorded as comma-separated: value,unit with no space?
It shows 110,°F
